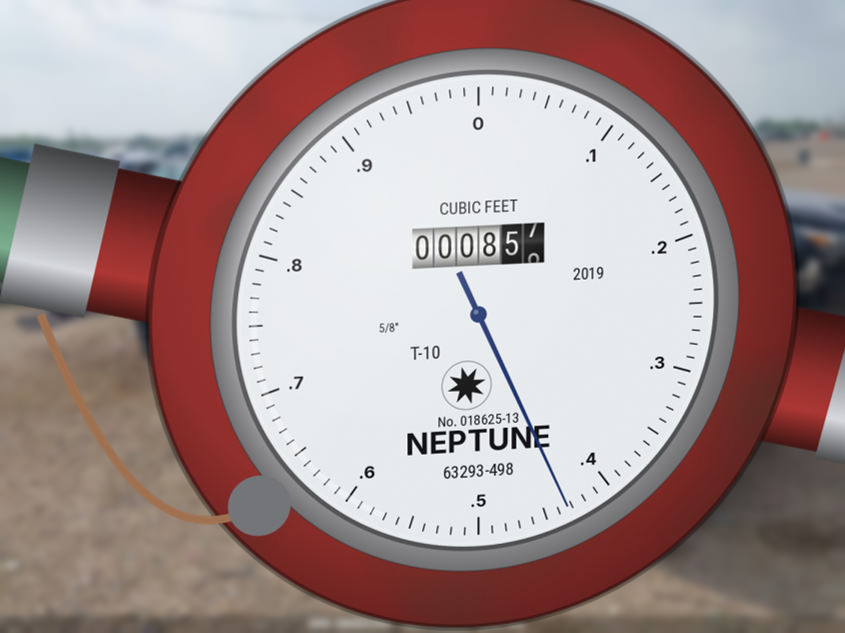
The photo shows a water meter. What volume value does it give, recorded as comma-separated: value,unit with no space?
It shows 857.43,ft³
